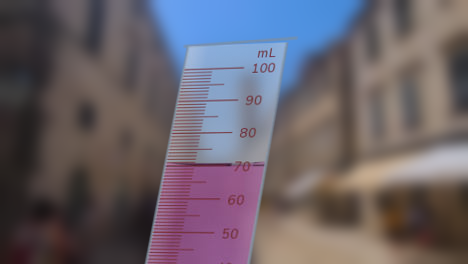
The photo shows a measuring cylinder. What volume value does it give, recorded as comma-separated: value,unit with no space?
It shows 70,mL
